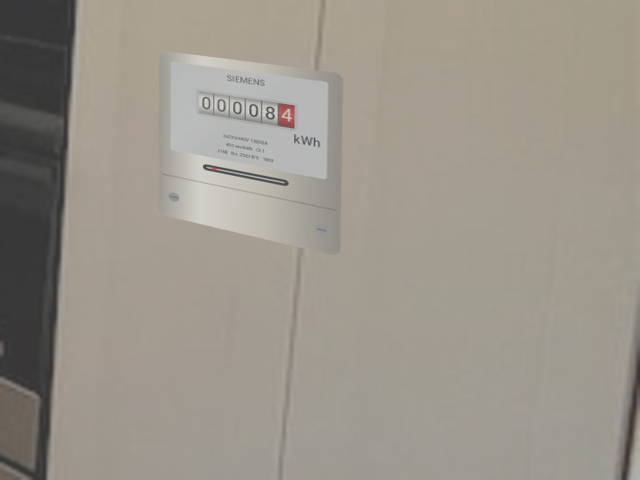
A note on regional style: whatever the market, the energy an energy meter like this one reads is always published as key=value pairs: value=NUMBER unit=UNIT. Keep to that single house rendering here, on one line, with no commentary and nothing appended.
value=8.4 unit=kWh
